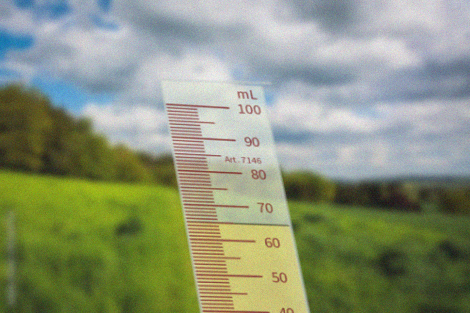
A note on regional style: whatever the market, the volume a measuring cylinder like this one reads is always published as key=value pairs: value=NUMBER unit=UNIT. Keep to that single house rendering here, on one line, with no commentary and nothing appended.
value=65 unit=mL
